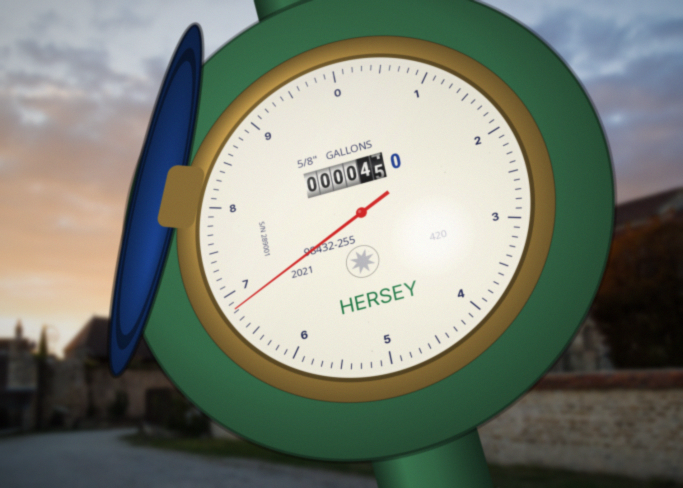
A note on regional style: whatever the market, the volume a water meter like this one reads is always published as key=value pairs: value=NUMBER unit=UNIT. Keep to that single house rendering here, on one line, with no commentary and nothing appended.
value=446.8 unit=gal
